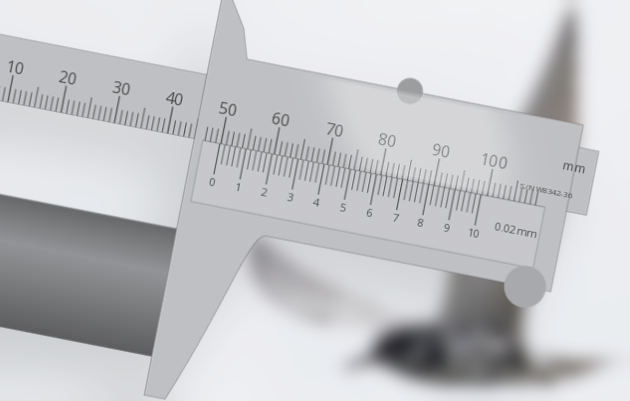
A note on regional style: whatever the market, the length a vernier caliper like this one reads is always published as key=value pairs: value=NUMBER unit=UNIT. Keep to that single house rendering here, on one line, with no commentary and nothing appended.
value=49.8 unit=mm
